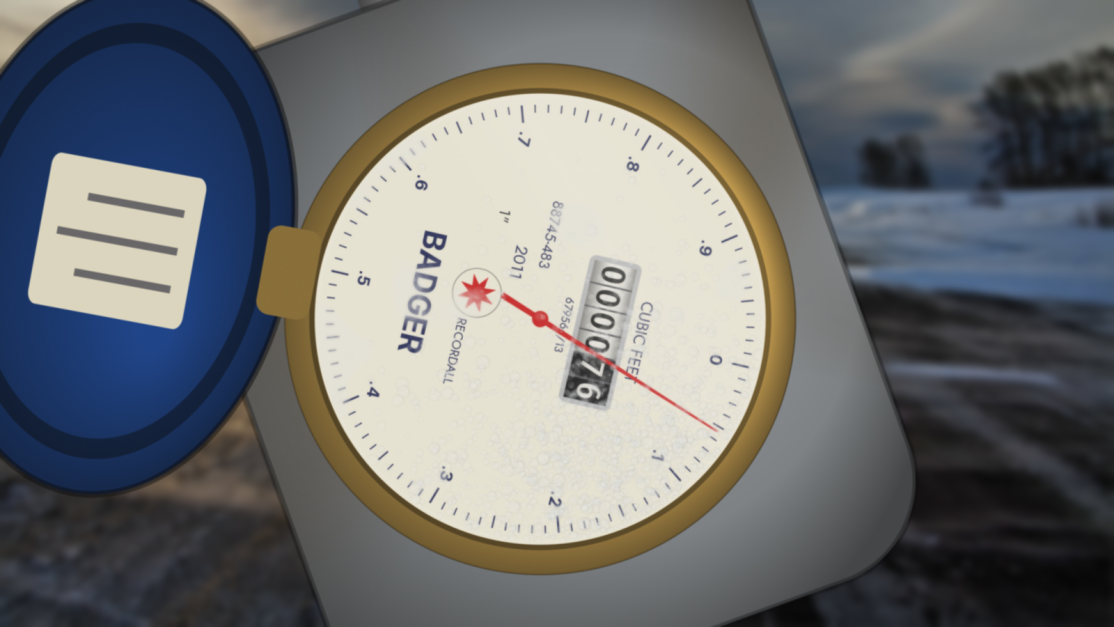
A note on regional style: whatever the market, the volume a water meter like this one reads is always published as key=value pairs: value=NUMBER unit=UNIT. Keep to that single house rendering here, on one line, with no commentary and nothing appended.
value=76.05 unit=ft³
